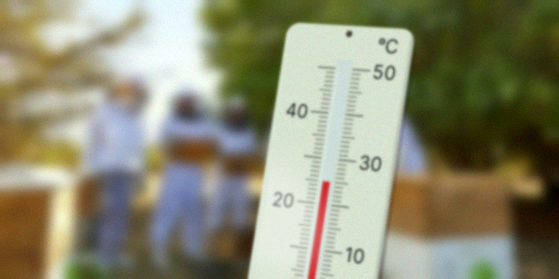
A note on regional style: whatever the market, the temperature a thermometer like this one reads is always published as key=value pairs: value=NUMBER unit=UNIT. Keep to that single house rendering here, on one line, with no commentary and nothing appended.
value=25 unit=°C
